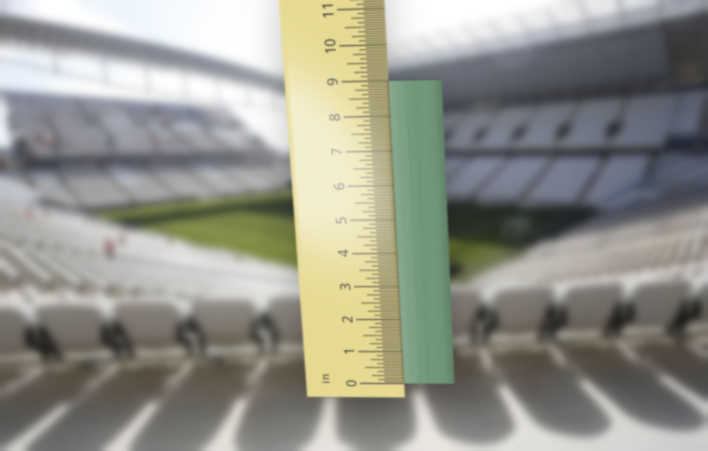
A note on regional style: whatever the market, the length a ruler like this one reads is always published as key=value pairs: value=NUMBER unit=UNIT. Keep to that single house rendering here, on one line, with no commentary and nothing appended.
value=9 unit=in
